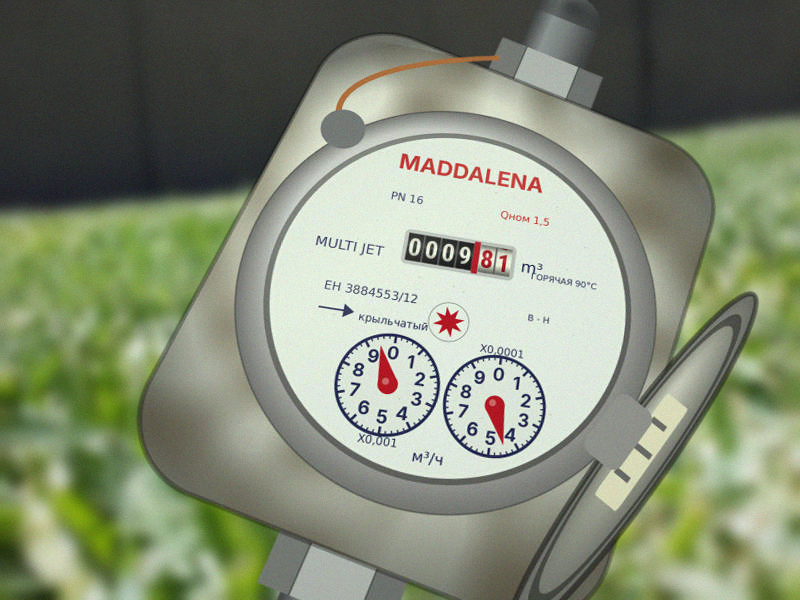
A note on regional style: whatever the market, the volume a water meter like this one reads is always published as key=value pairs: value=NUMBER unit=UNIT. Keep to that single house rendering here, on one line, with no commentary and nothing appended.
value=9.8094 unit=m³
